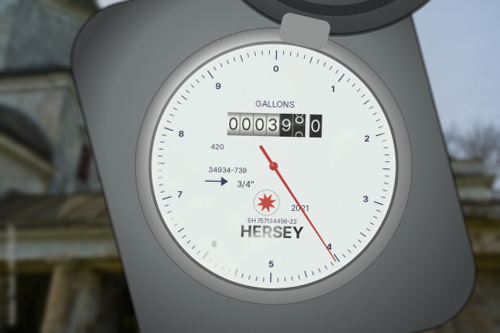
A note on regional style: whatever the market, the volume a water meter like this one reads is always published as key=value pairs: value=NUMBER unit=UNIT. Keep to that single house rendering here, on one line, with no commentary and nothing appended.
value=3984.0 unit=gal
